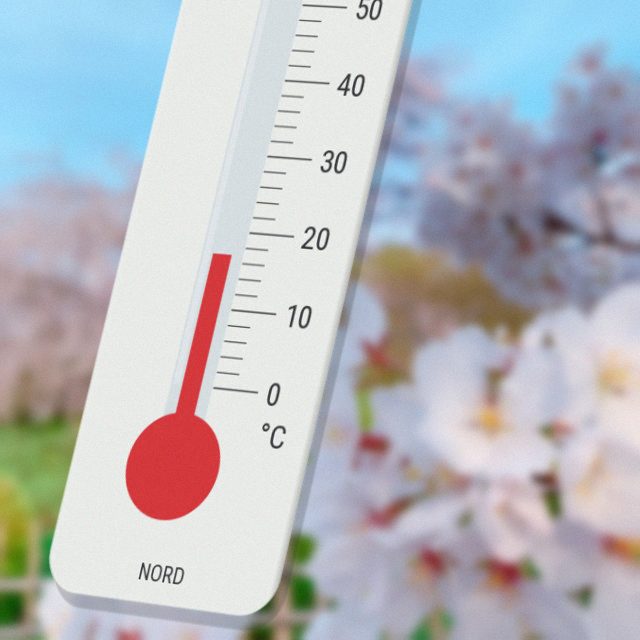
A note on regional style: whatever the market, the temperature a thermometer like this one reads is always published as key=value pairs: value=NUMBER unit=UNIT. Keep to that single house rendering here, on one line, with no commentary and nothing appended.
value=17 unit=°C
